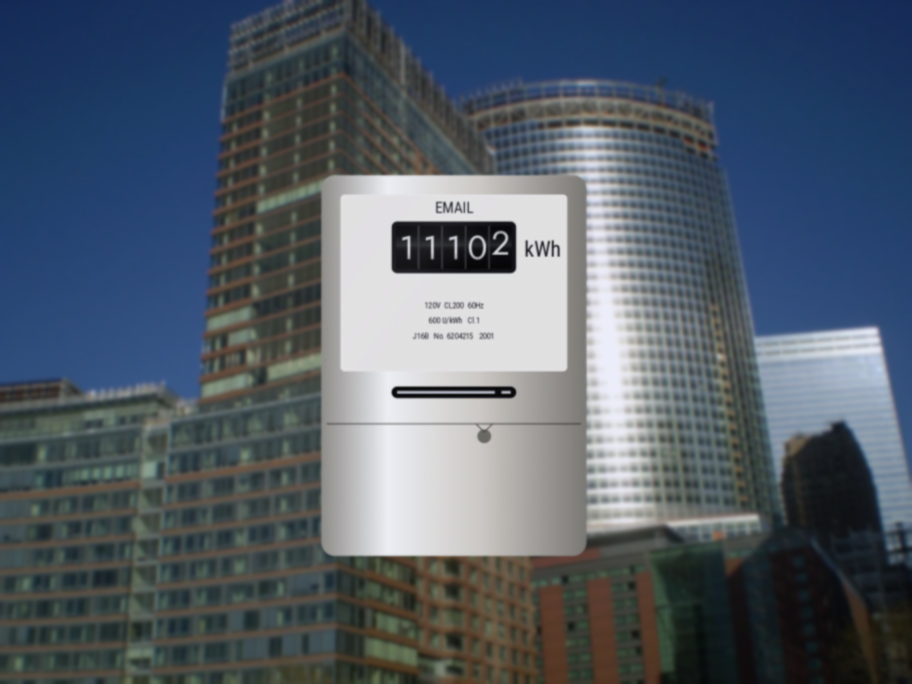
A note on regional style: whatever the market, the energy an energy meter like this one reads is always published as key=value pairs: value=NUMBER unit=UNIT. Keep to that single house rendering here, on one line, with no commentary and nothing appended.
value=11102 unit=kWh
